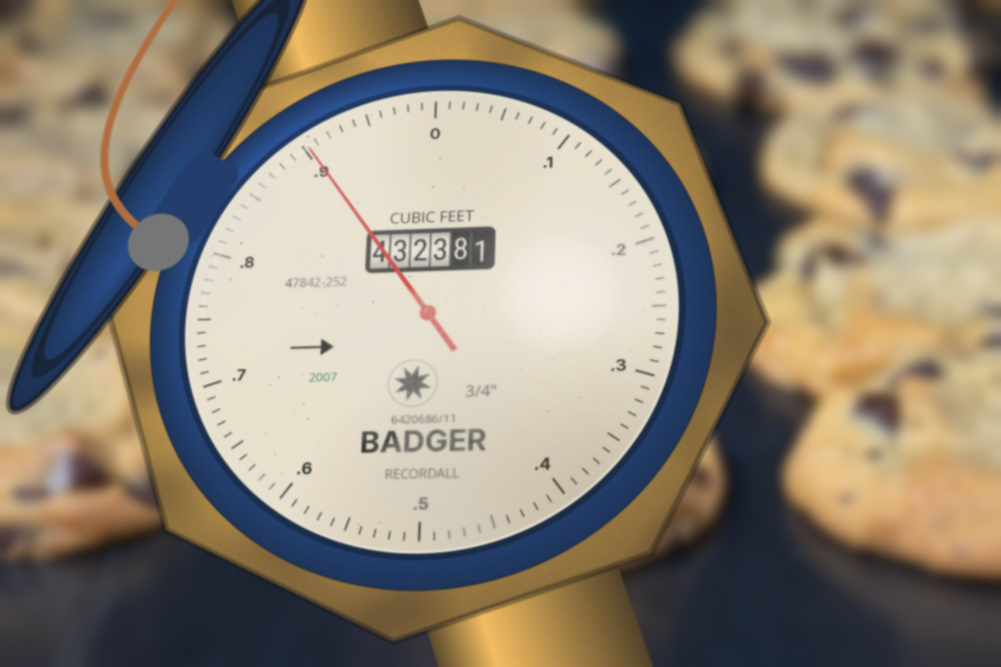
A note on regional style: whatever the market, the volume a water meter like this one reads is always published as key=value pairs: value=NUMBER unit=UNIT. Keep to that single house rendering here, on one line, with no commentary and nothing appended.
value=432380.90 unit=ft³
